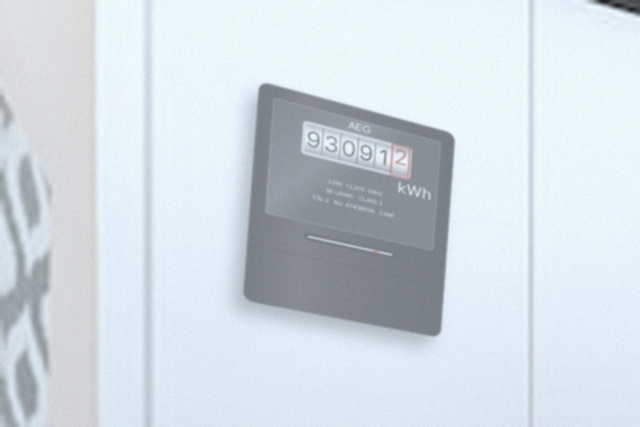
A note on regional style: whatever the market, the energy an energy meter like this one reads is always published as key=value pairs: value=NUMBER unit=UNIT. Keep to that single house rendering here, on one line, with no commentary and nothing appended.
value=93091.2 unit=kWh
